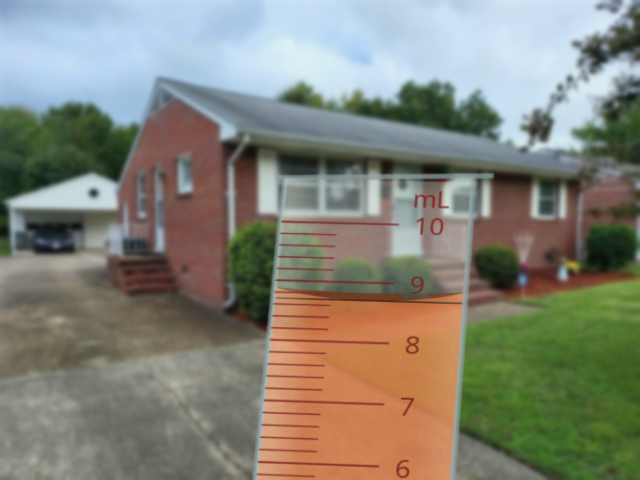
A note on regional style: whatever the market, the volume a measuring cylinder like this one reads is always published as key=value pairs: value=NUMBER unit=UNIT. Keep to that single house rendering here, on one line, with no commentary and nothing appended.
value=8.7 unit=mL
